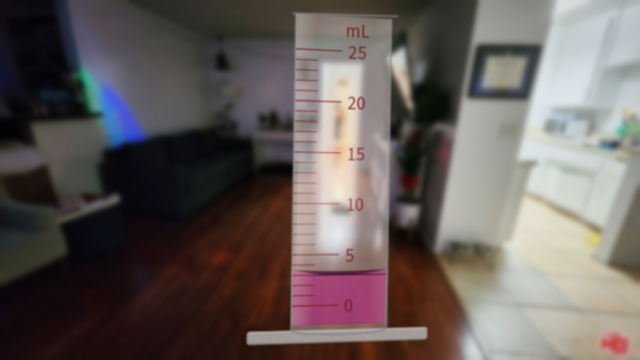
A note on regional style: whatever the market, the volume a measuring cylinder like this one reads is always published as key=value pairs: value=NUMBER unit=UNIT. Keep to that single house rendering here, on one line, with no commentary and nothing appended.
value=3 unit=mL
